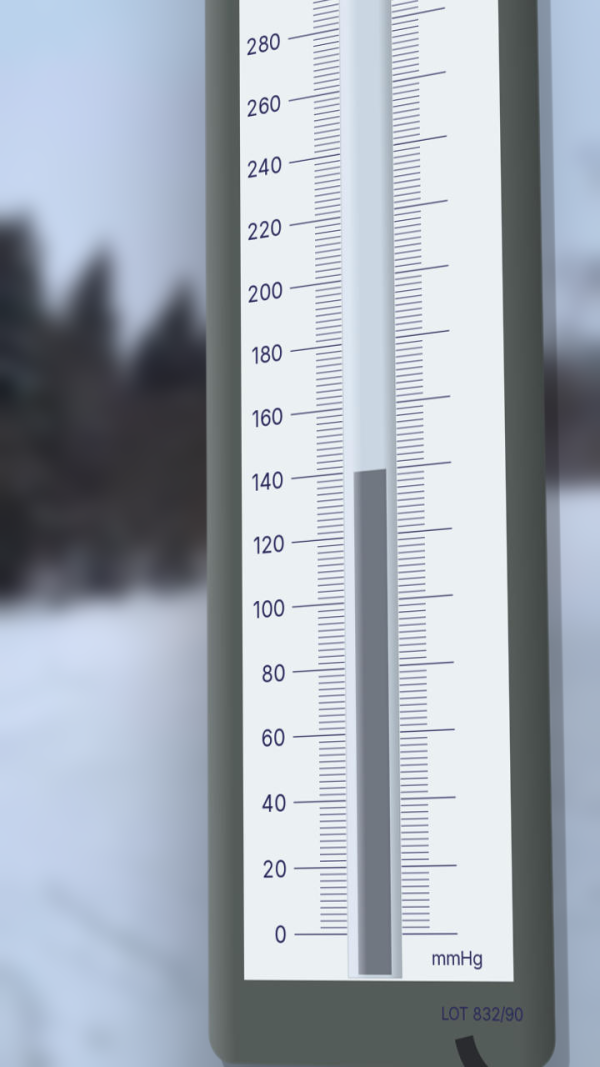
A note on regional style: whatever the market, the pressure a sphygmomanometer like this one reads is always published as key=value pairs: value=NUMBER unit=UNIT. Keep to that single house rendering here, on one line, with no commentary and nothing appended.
value=140 unit=mmHg
